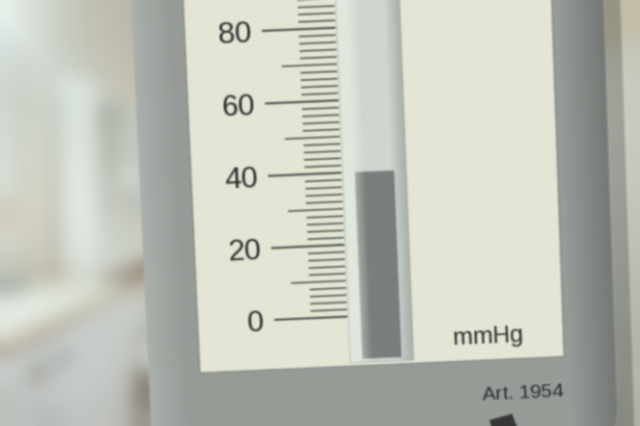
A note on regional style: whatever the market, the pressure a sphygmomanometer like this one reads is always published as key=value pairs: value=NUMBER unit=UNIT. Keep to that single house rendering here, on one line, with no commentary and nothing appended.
value=40 unit=mmHg
